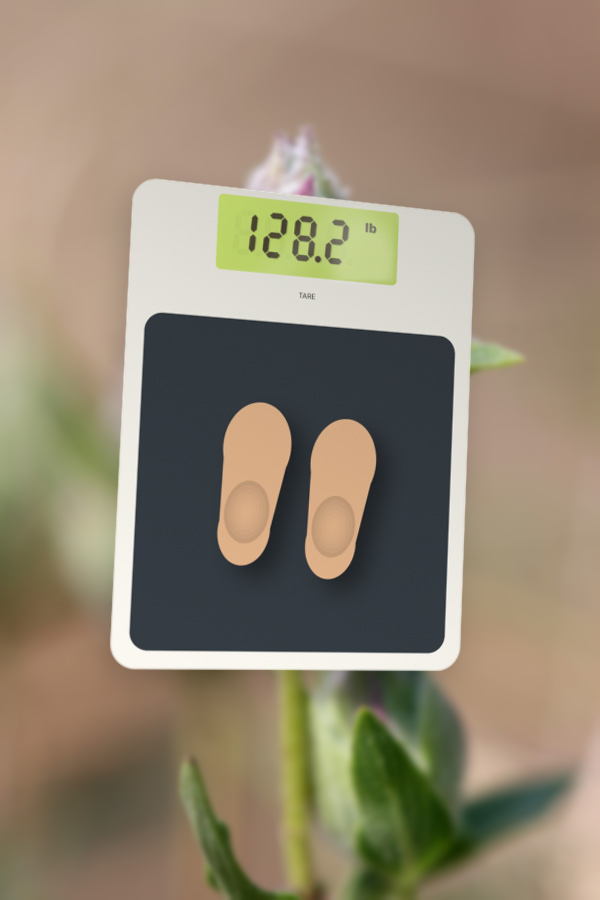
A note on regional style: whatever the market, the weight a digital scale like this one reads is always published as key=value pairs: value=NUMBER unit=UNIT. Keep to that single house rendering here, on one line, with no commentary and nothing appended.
value=128.2 unit=lb
